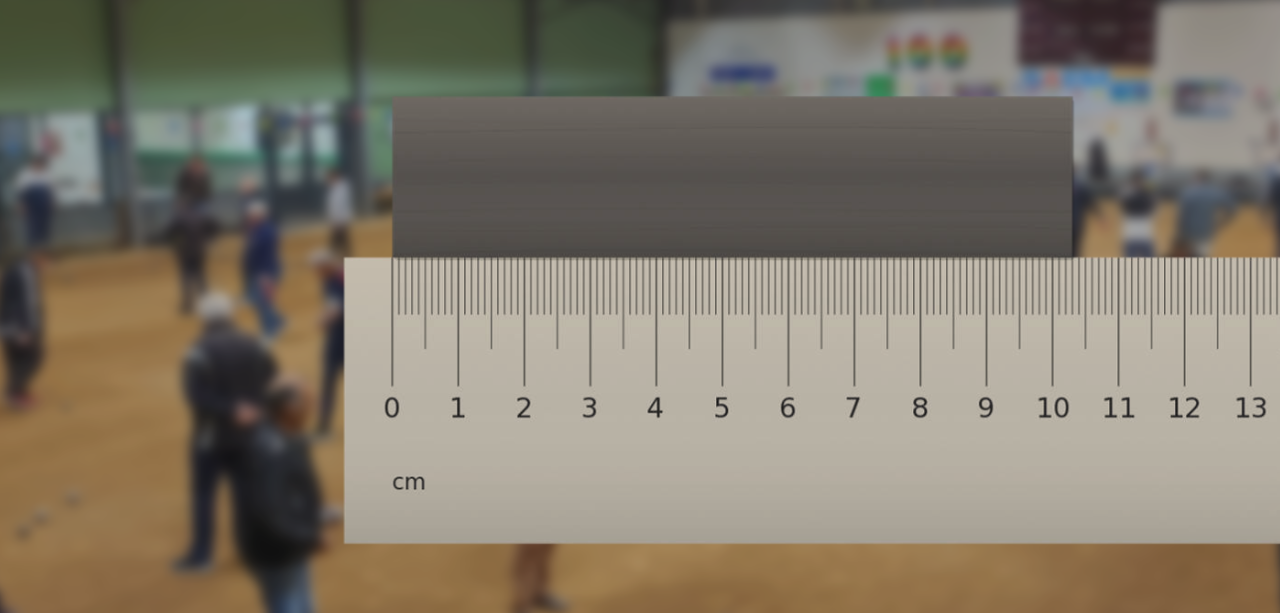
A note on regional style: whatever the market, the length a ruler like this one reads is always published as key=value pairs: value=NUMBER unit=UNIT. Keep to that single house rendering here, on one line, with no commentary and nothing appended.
value=10.3 unit=cm
